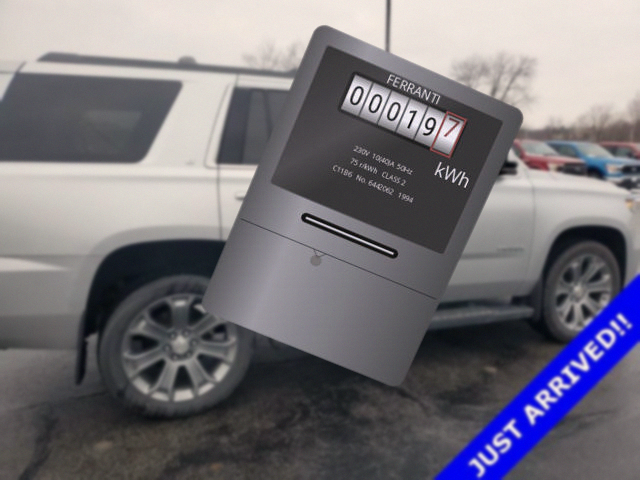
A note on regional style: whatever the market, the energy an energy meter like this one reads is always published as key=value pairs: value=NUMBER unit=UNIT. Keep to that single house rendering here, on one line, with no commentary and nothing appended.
value=19.7 unit=kWh
